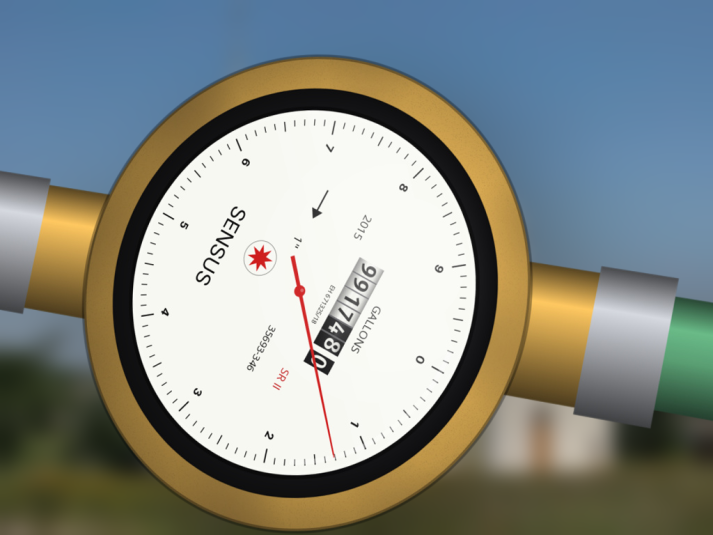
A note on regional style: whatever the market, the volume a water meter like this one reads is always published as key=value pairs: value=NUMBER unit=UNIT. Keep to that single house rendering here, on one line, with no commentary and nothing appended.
value=9917481.3 unit=gal
